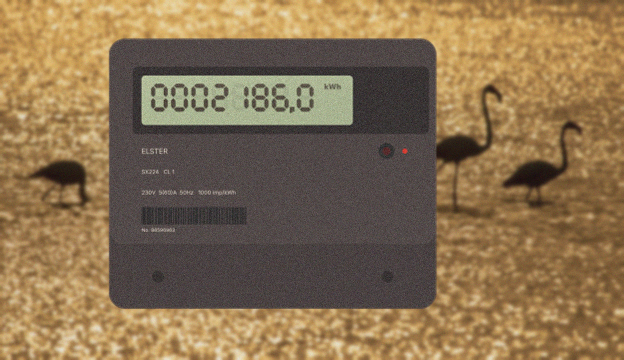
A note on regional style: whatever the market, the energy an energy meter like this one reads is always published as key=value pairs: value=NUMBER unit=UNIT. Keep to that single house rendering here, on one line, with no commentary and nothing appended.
value=2186.0 unit=kWh
